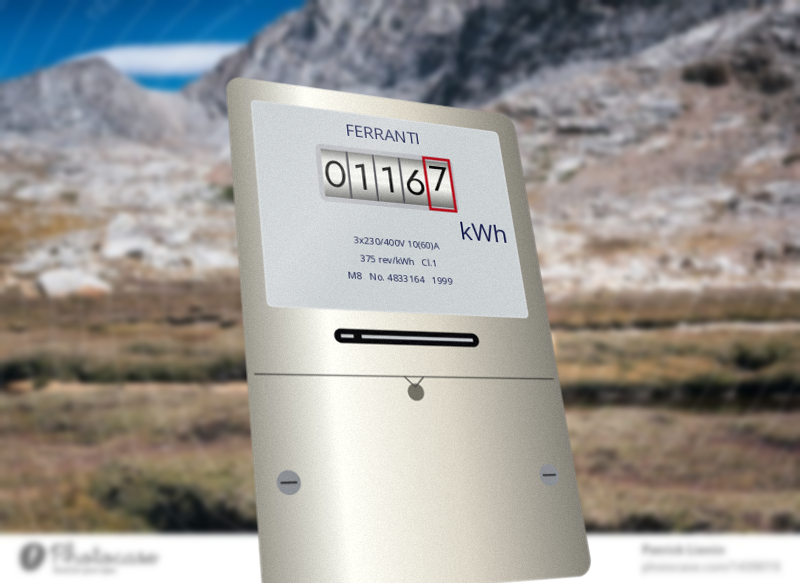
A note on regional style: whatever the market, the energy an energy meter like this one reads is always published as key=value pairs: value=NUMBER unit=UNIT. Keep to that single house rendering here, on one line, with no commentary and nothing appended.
value=116.7 unit=kWh
